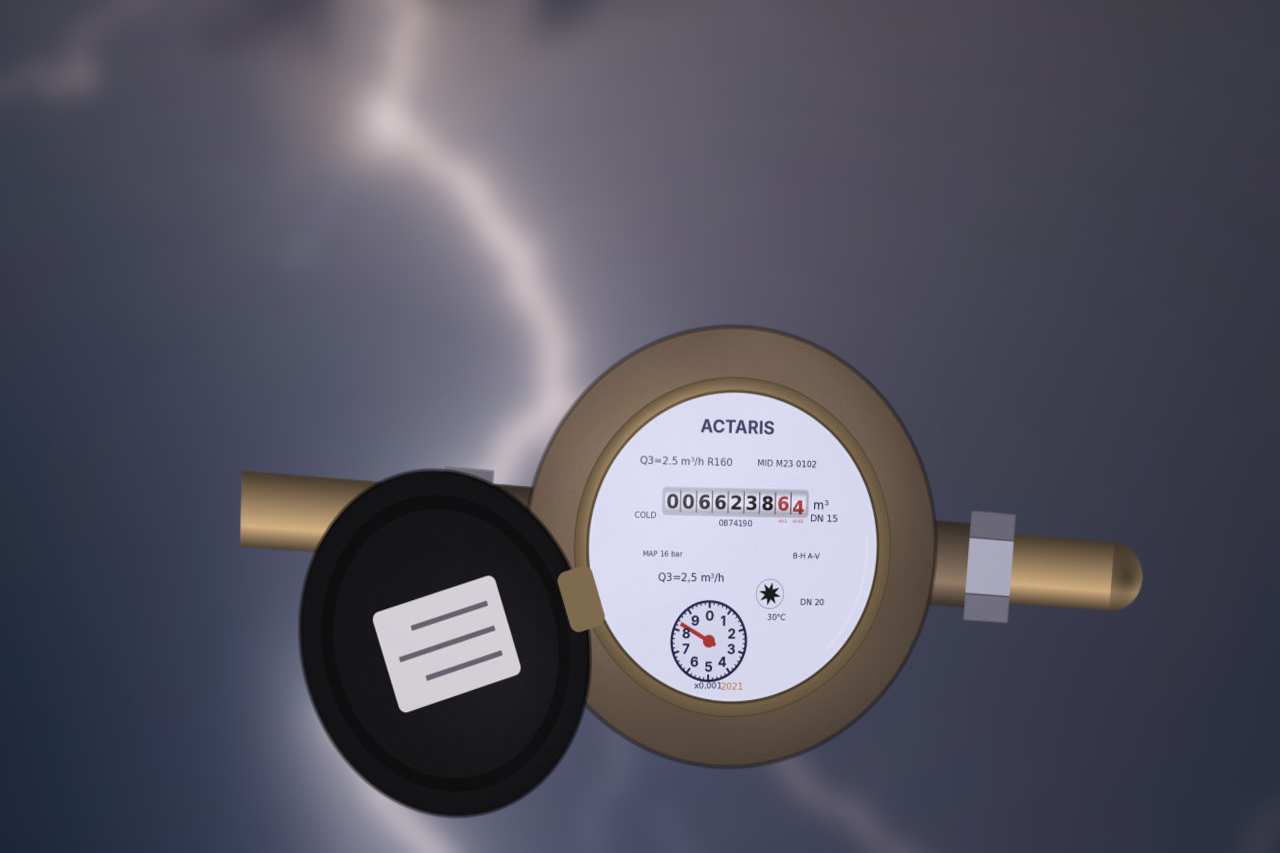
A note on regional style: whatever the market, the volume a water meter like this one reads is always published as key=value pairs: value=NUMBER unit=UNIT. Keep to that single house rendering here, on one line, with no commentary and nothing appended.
value=66238.638 unit=m³
